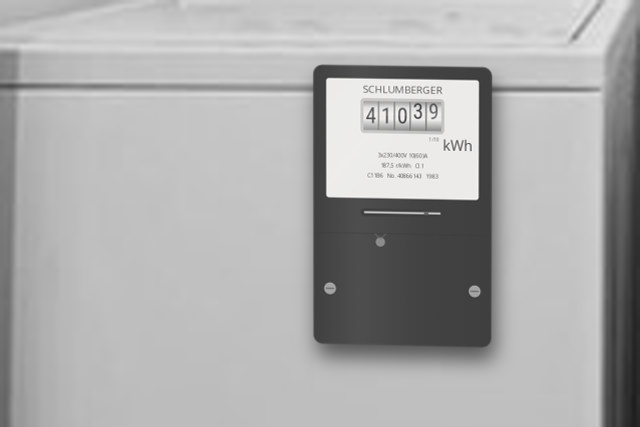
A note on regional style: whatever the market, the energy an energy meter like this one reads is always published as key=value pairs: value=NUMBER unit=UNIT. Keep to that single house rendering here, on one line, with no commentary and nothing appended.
value=4103.9 unit=kWh
